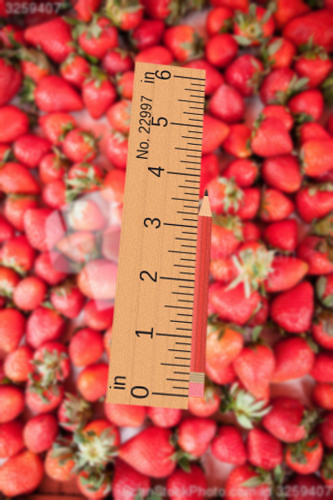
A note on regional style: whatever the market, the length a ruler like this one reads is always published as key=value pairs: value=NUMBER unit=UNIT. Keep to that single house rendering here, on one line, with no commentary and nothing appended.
value=3.75 unit=in
